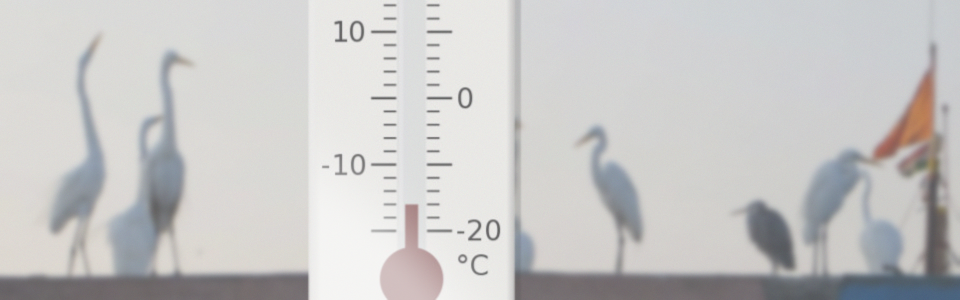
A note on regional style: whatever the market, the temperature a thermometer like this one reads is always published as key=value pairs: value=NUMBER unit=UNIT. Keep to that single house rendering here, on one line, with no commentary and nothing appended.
value=-16 unit=°C
